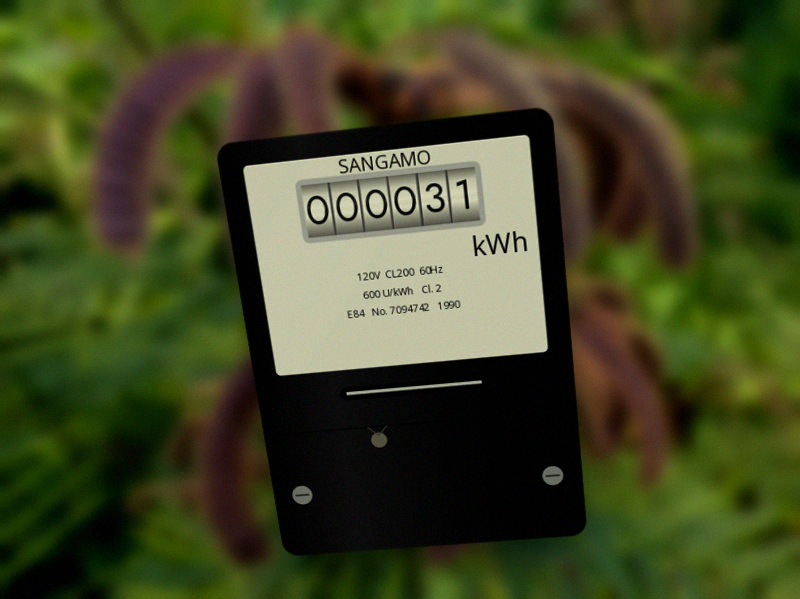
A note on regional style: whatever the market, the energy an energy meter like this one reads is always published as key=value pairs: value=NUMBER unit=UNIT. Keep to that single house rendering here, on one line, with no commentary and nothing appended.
value=31 unit=kWh
